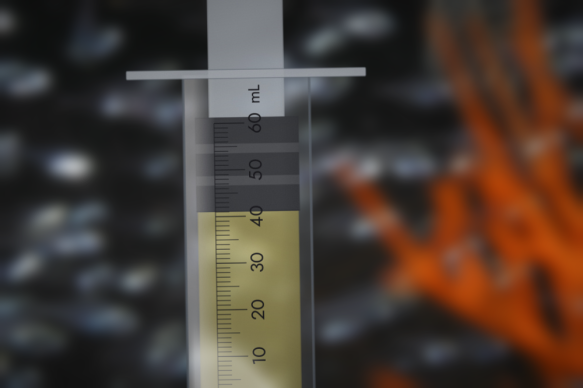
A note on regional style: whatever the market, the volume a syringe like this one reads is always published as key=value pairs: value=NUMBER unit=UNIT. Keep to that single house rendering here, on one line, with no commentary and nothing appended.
value=41 unit=mL
